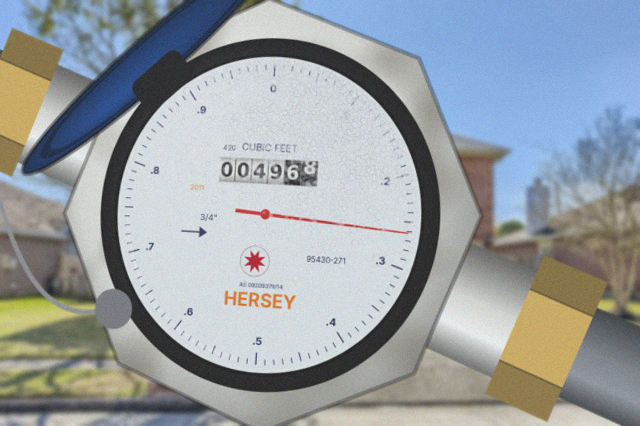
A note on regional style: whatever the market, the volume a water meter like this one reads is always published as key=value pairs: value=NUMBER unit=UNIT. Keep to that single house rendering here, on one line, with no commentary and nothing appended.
value=4968.26 unit=ft³
